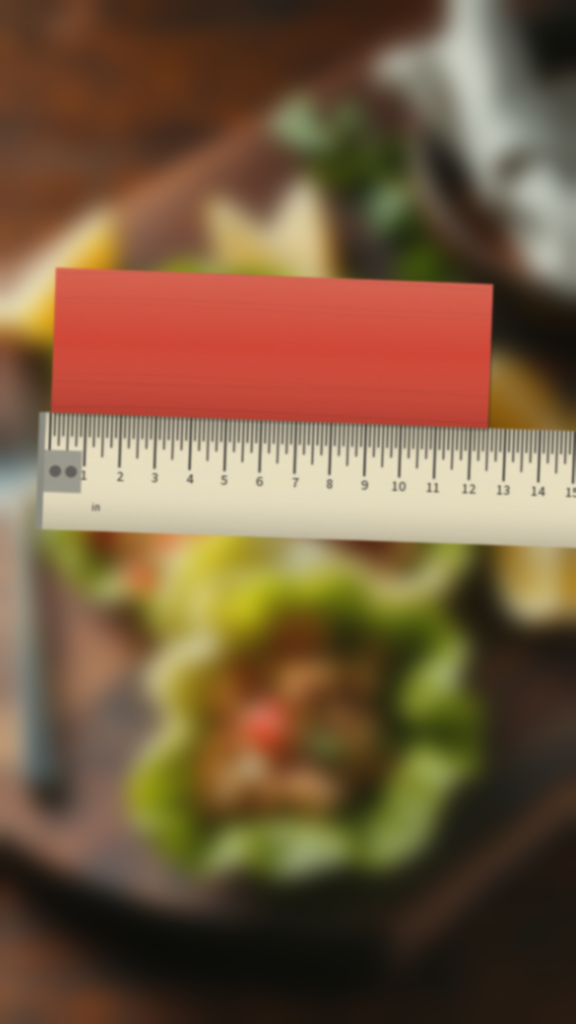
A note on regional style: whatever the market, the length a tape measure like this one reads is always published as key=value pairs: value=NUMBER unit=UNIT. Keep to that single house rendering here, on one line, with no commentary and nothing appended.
value=12.5 unit=in
